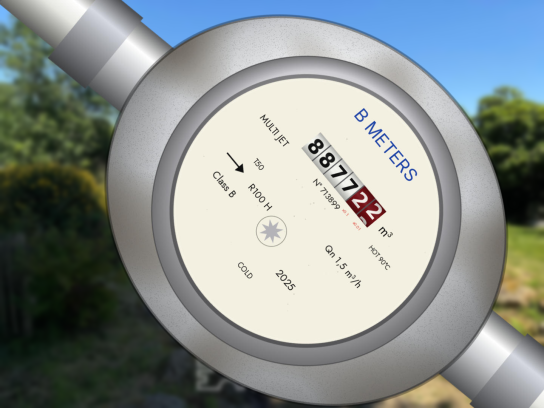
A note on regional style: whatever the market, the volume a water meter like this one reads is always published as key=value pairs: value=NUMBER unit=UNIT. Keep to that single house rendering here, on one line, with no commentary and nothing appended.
value=8877.22 unit=m³
